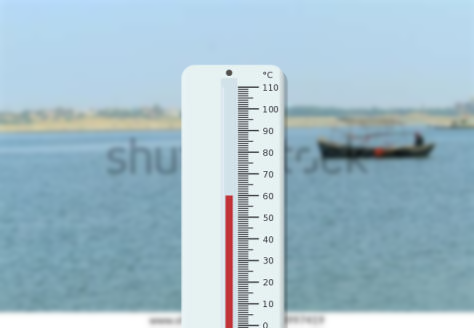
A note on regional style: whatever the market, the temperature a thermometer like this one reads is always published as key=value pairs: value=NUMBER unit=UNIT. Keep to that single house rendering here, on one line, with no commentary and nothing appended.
value=60 unit=°C
